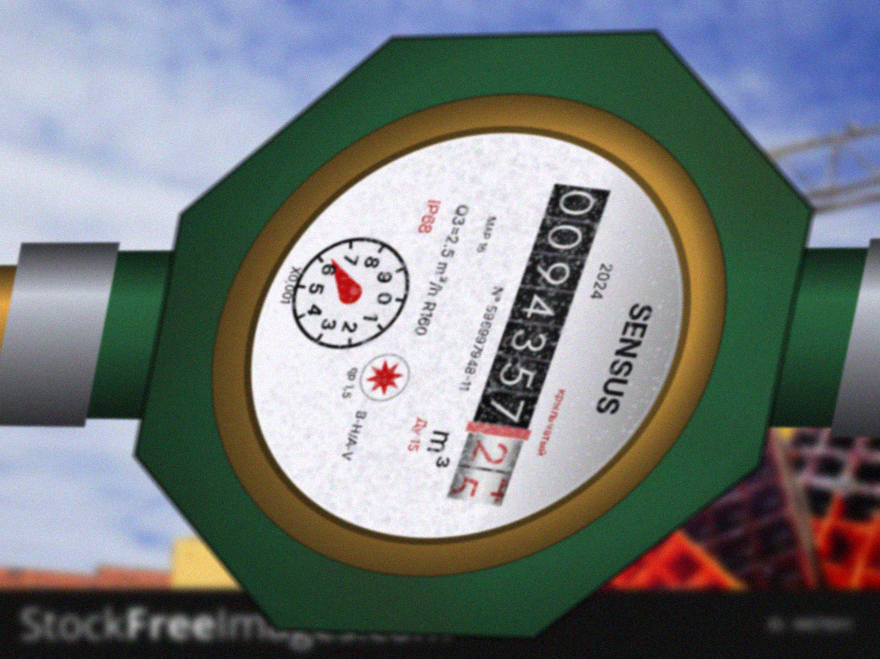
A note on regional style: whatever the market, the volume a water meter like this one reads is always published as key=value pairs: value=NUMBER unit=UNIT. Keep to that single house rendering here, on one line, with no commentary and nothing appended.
value=94357.246 unit=m³
